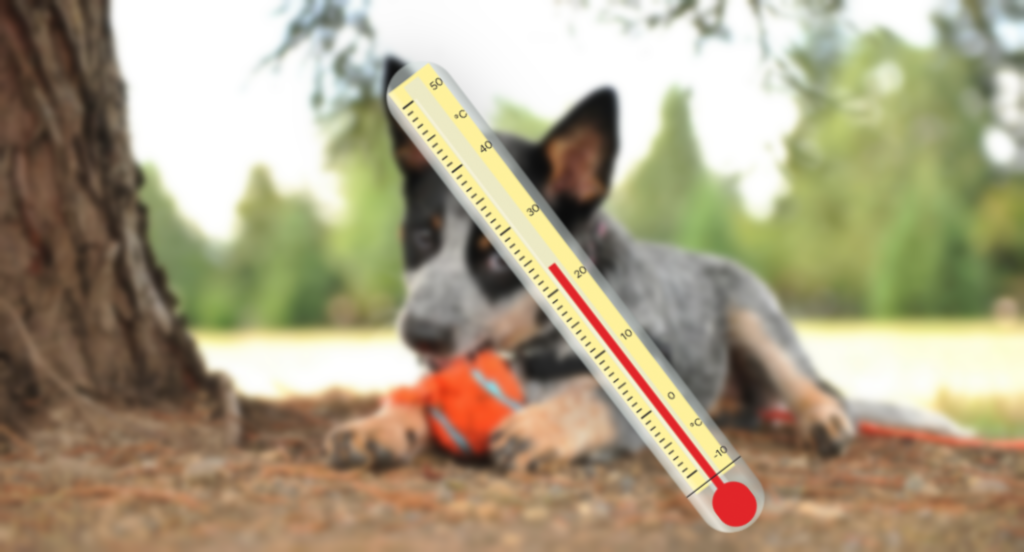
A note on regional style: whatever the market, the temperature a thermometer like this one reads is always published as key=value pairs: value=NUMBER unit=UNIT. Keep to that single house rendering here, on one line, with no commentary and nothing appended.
value=23 unit=°C
